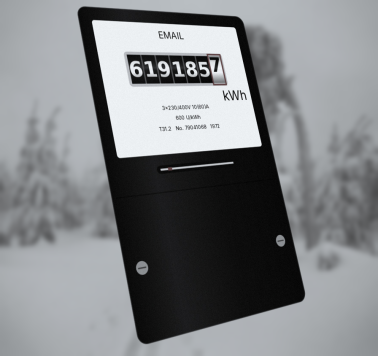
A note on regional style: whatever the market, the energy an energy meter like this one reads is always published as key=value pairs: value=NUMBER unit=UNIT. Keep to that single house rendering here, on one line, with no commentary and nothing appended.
value=619185.7 unit=kWh
